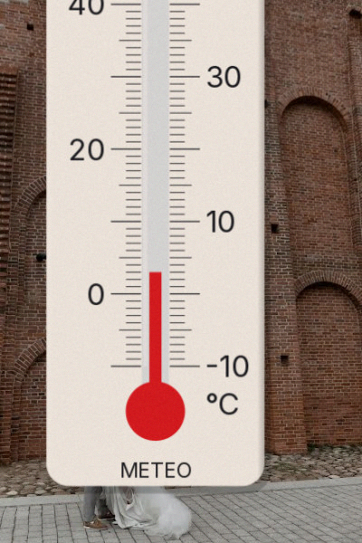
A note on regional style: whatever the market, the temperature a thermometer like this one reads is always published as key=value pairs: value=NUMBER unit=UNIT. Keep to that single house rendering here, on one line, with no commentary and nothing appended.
value=3 unit=°C
